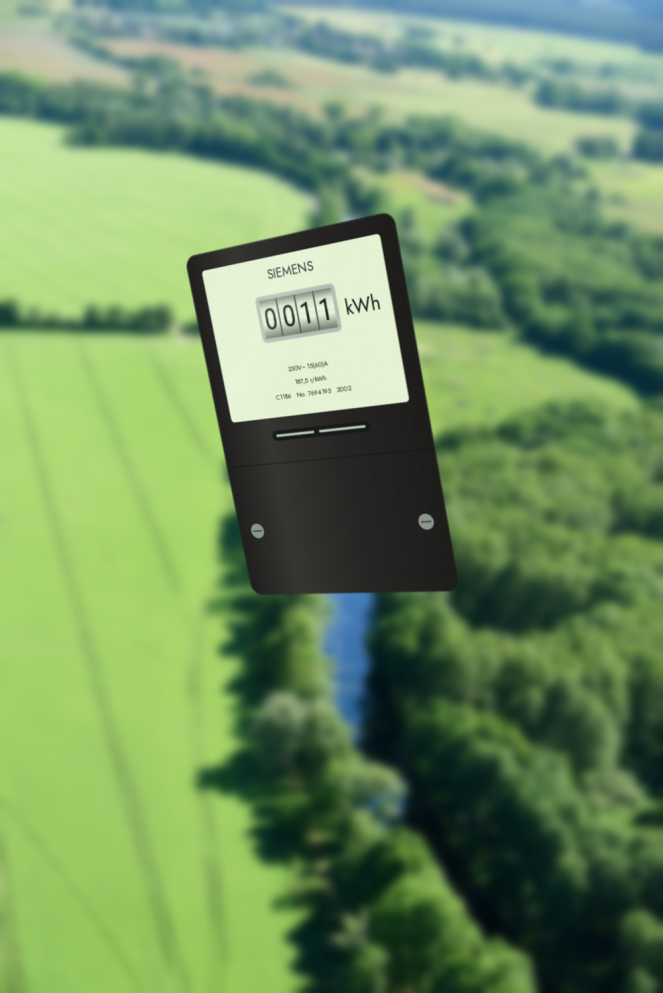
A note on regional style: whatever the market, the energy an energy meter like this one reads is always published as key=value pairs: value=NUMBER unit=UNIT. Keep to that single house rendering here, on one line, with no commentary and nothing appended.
value=11 unit=kWh
